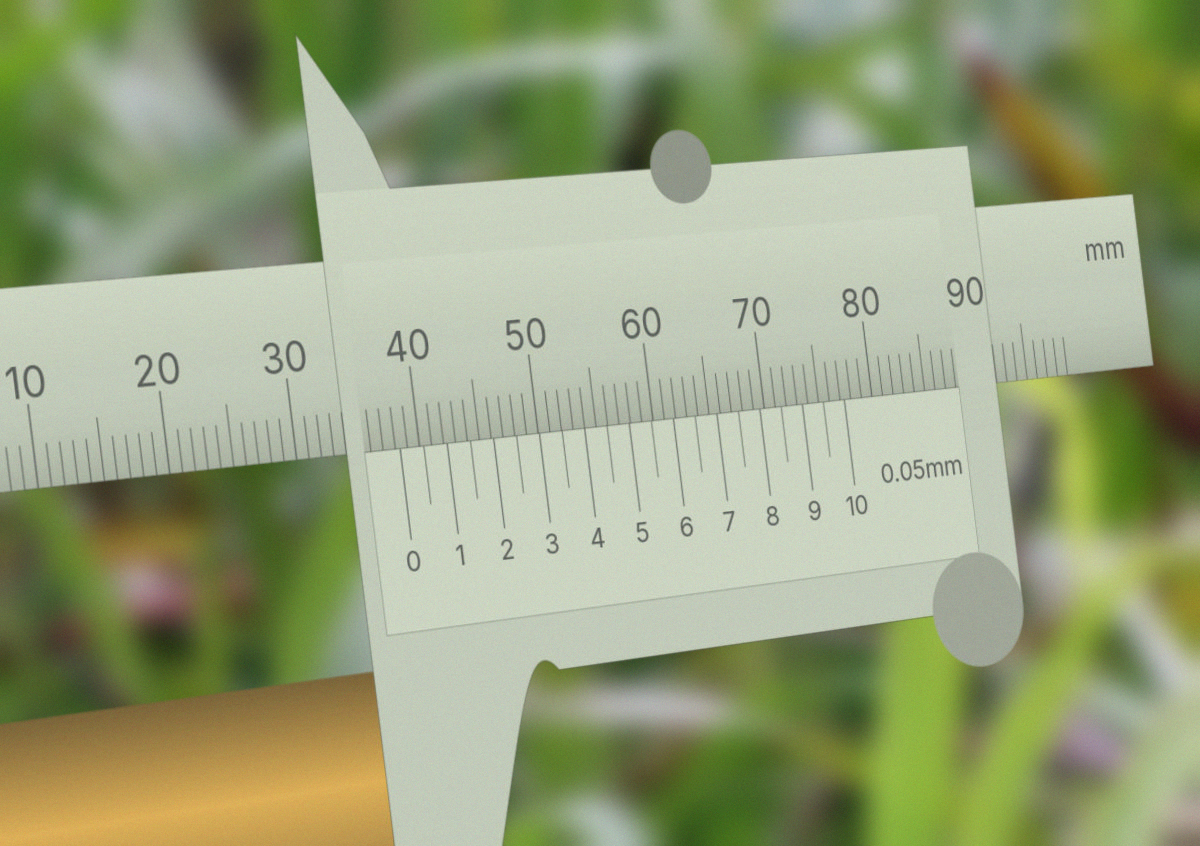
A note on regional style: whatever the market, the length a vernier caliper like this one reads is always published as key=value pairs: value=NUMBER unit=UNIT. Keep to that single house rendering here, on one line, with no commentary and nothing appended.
value=38.4 unit=mm
